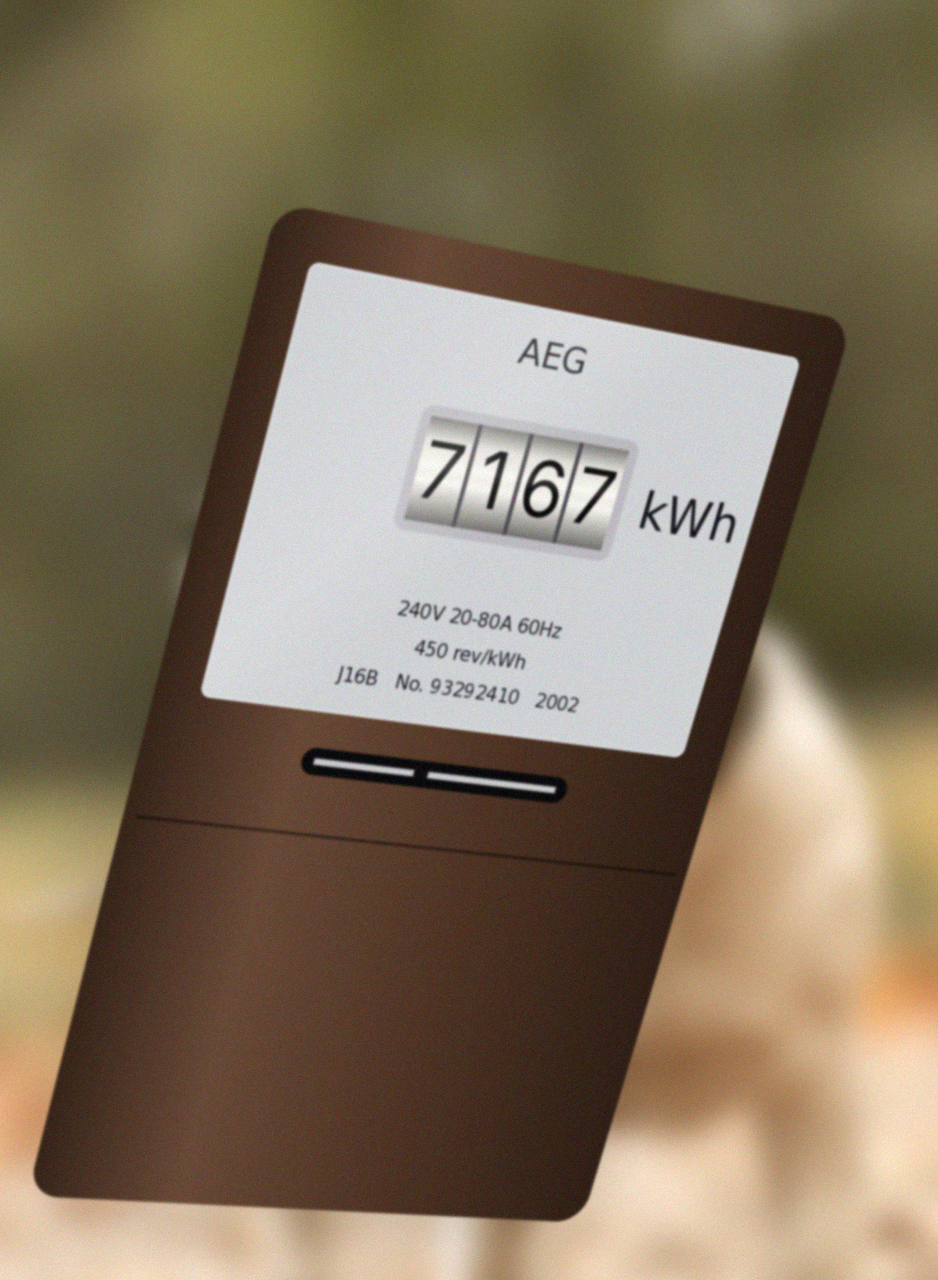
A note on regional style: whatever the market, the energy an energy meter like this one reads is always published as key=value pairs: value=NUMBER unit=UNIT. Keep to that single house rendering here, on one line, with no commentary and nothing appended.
value=7167 unit=kWh
